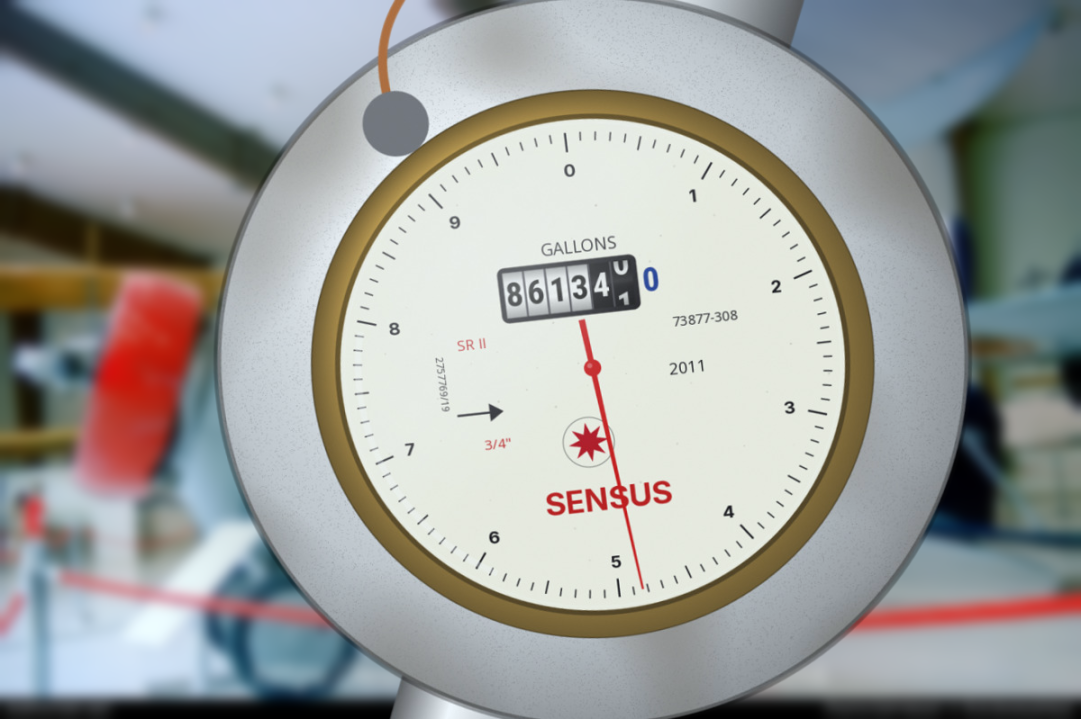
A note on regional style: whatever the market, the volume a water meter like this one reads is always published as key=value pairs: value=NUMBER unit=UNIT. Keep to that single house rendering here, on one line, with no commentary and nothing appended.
value=8613404.8 unit=gal
